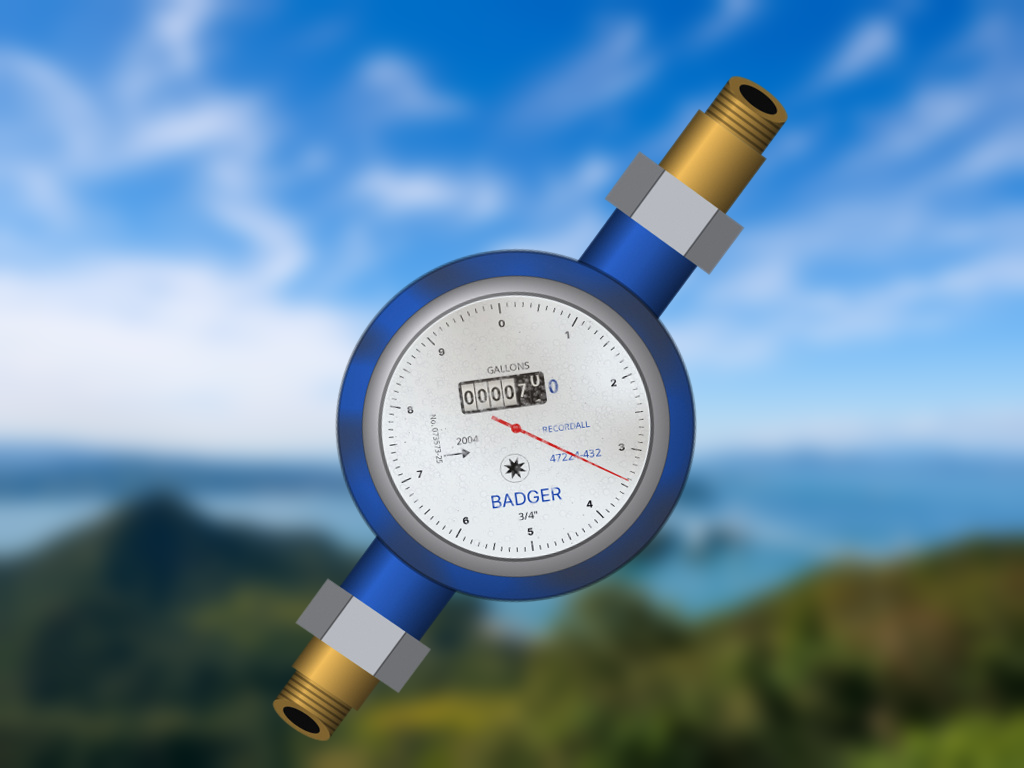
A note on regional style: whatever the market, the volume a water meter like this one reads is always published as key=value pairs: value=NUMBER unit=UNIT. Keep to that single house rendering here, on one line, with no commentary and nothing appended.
value=703.4 unit=gal
